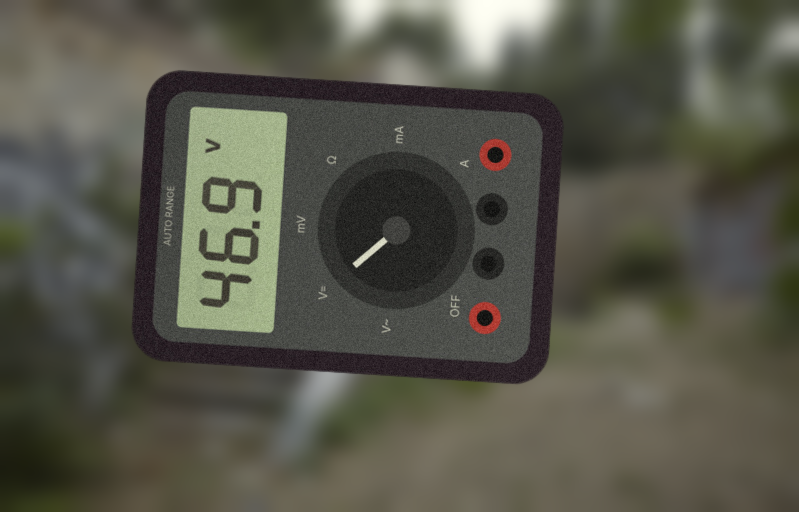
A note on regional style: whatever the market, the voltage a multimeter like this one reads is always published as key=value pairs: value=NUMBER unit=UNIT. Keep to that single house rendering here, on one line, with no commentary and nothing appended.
value=46.9 unit=V
